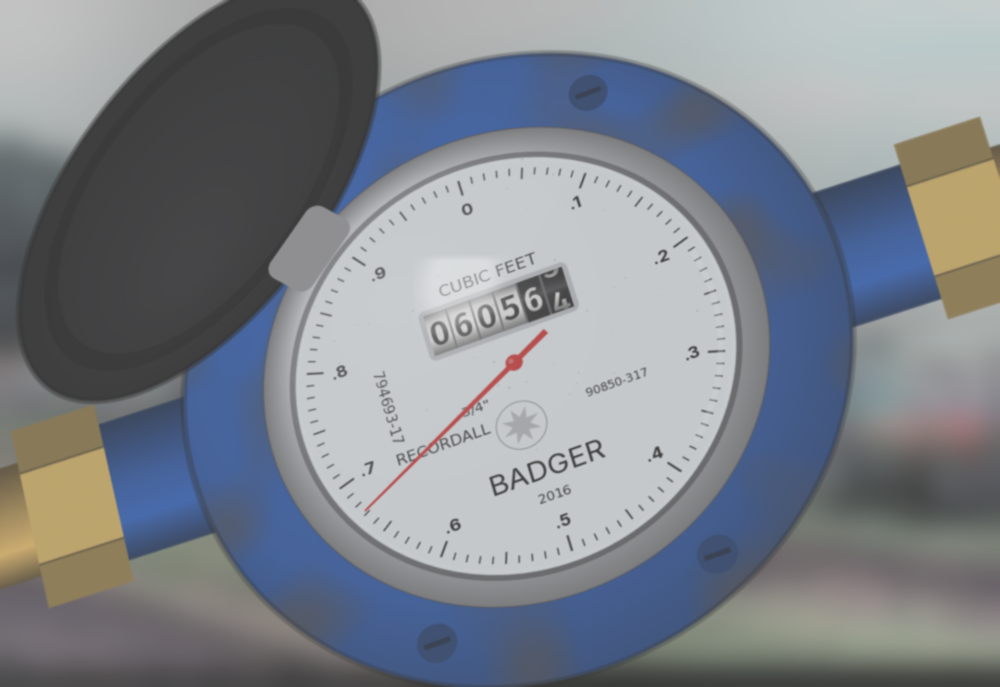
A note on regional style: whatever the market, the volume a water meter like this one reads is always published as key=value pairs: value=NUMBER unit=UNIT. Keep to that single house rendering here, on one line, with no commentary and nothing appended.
value=60563.67 unit=ft³
